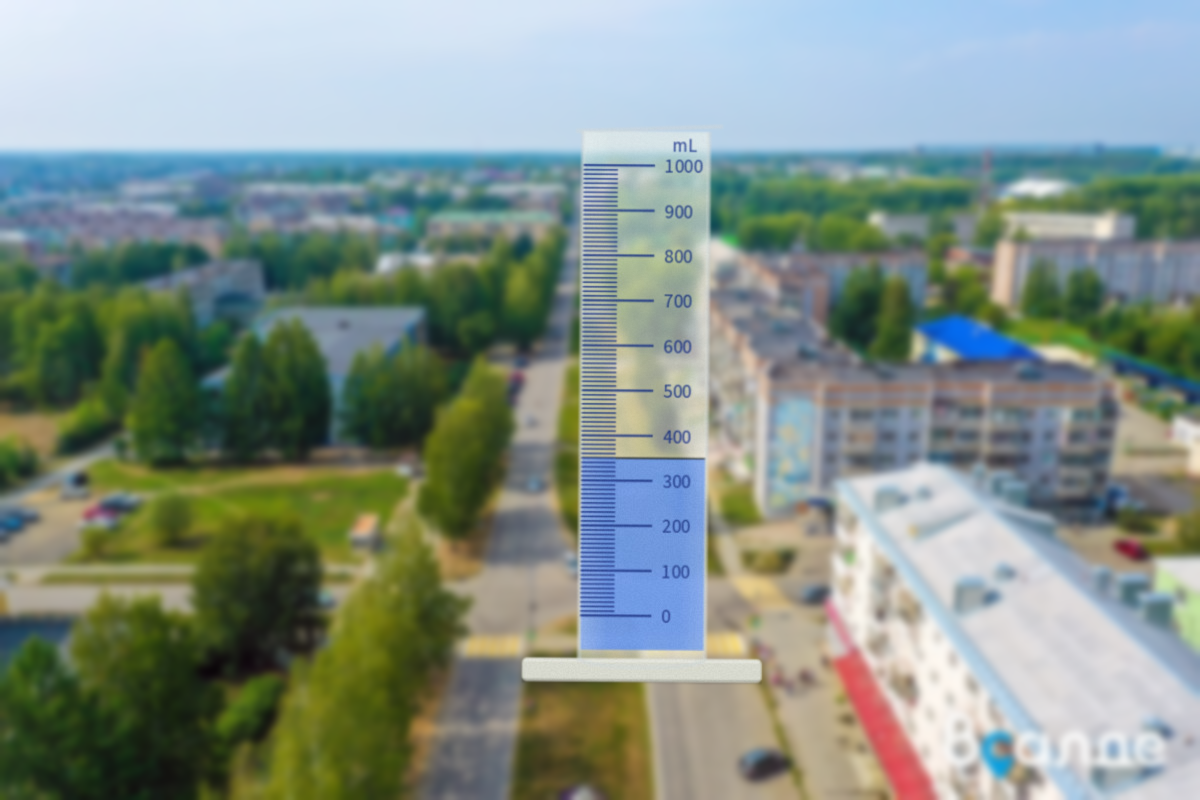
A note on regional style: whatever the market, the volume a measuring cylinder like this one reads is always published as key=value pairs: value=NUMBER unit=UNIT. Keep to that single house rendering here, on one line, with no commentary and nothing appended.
value=350 unit=mL
